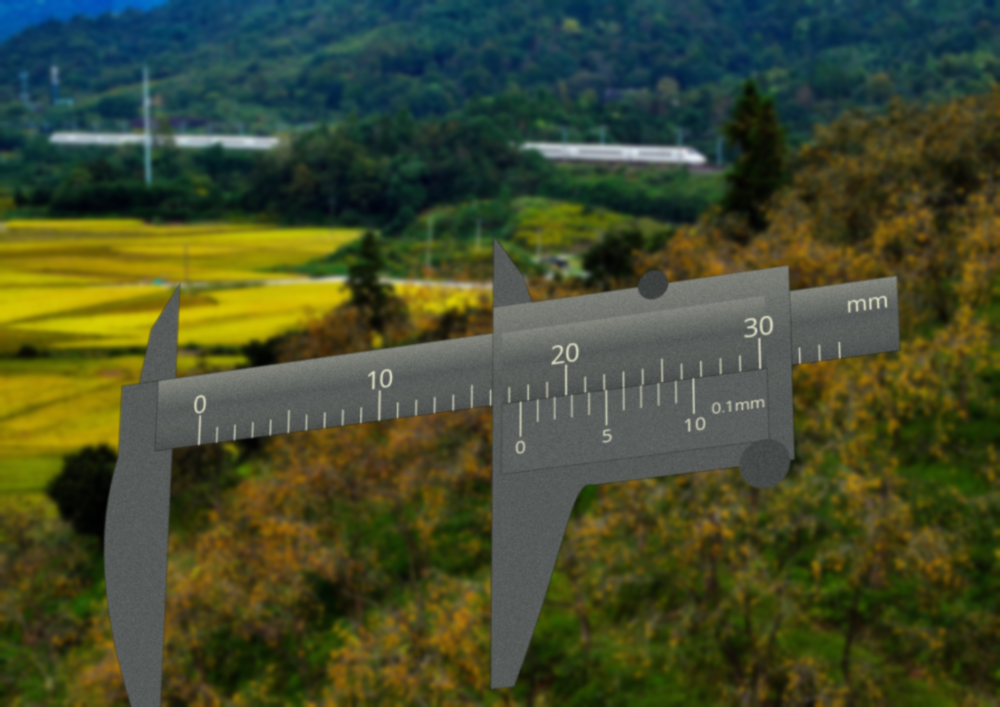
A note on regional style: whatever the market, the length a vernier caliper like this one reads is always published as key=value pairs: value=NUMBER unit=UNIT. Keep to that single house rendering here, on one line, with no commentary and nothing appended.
value=17.6 unit=mm
